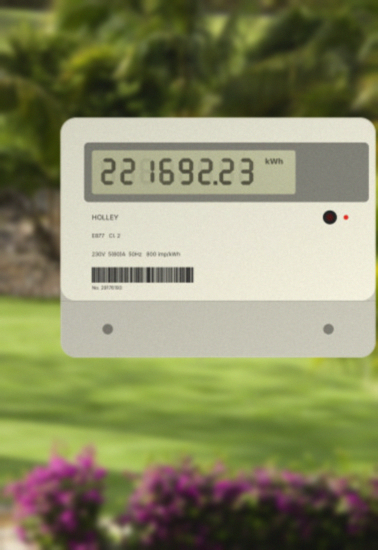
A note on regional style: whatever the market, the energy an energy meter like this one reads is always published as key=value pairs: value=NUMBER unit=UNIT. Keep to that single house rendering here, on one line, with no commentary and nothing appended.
value=221692.23 unit=kWh
